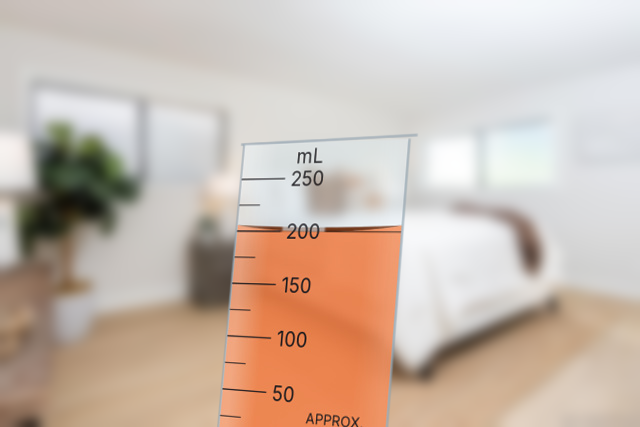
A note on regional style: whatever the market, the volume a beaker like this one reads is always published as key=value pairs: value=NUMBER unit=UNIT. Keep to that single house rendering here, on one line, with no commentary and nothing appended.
value=200 unit=mL
